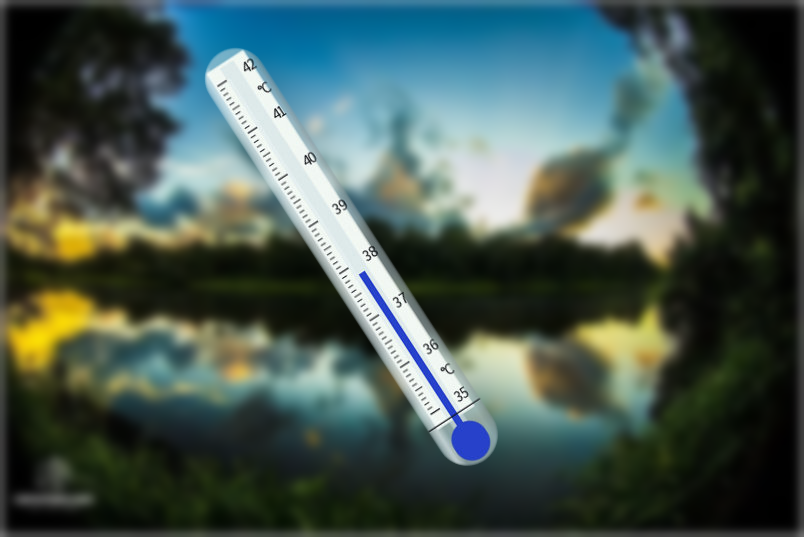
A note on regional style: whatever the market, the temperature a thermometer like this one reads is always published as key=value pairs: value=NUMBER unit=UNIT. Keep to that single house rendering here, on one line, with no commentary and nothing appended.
value=37.8 unit=°C
